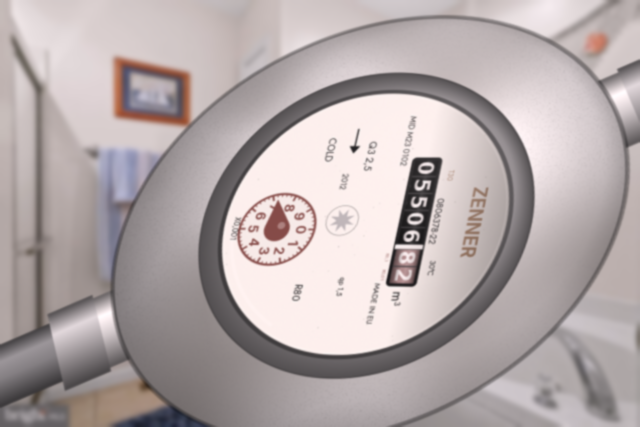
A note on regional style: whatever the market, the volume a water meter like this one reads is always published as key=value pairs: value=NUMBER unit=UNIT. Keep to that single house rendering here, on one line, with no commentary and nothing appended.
value=5506.827 unit=m³
